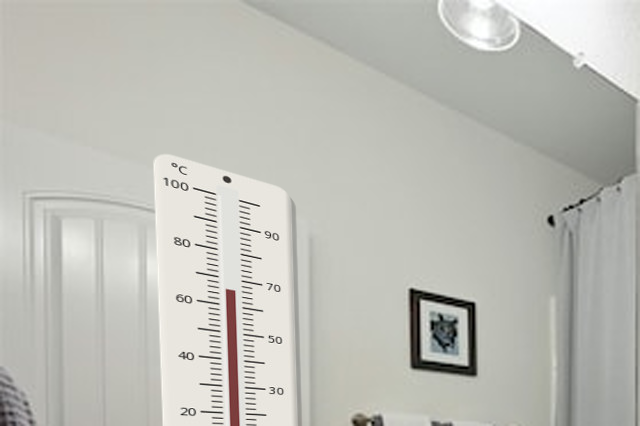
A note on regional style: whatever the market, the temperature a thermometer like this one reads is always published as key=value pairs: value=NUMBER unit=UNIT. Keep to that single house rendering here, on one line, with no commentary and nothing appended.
value=66 unit=°C
